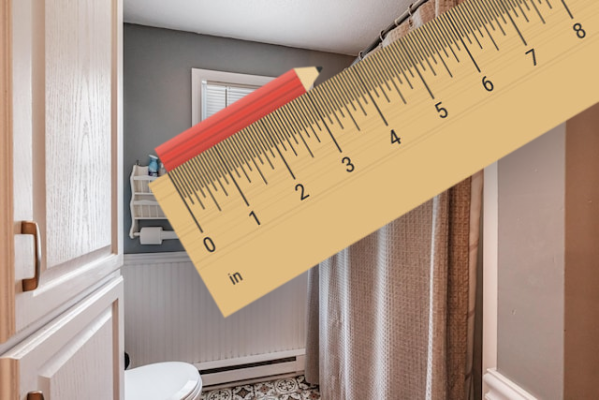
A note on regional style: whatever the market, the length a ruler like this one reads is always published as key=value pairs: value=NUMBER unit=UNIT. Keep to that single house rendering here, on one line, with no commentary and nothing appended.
value=3.5 unit=in
